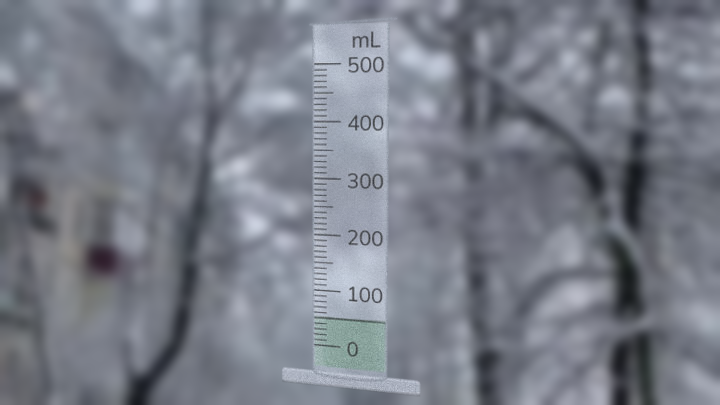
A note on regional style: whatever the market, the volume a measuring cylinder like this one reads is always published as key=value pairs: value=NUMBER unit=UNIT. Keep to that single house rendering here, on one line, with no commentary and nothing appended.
value=50 unit=mL
